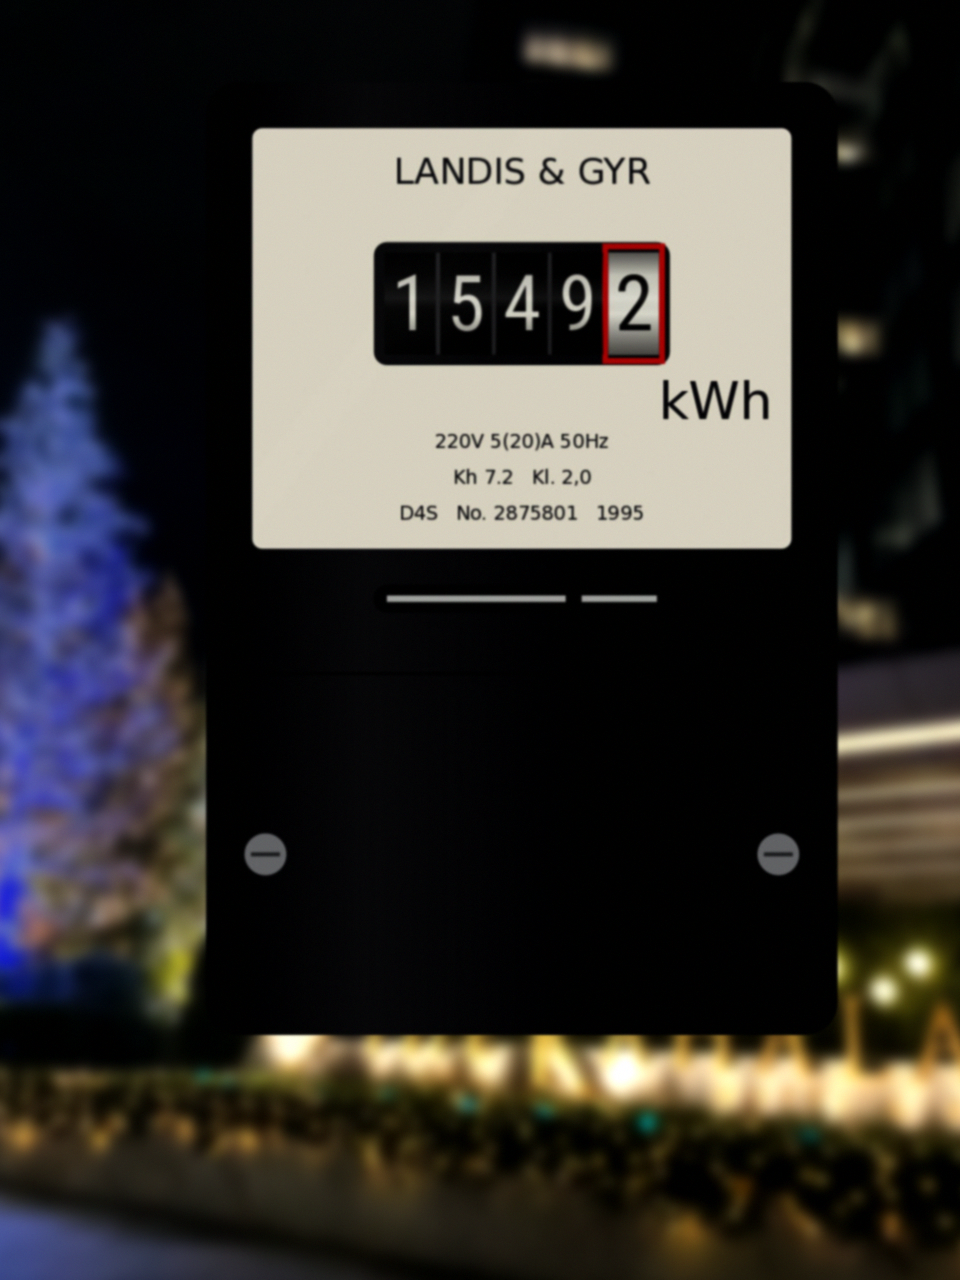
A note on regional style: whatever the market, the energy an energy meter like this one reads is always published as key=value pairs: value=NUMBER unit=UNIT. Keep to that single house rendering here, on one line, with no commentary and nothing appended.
value=1549.2 unit=kWh
